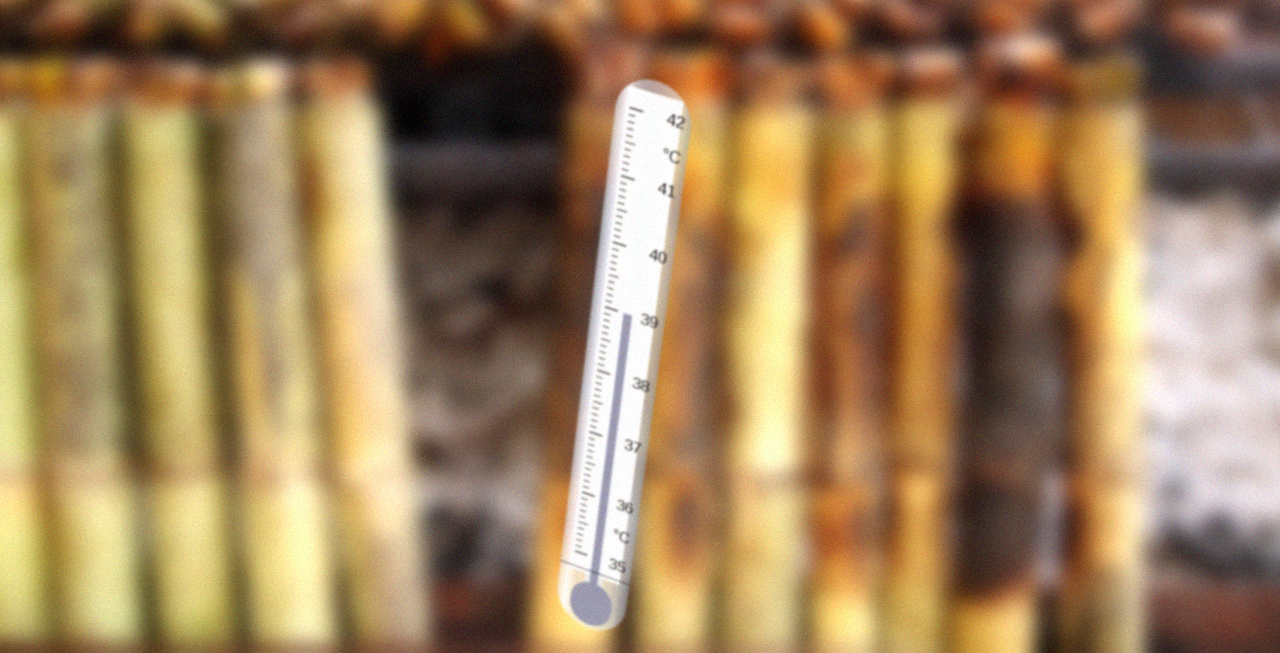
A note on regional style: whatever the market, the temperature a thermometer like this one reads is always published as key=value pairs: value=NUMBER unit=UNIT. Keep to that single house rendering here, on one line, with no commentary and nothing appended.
value=39 unit=°C
